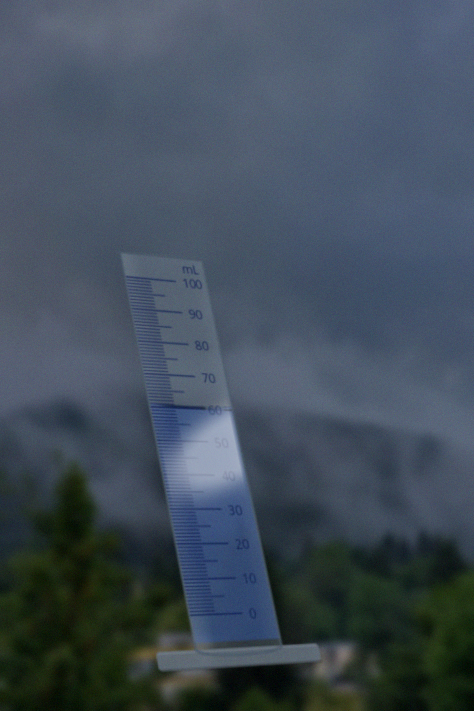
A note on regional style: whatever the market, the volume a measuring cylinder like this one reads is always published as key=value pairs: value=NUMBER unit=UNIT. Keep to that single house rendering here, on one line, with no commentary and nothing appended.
value=60 unit=mL
